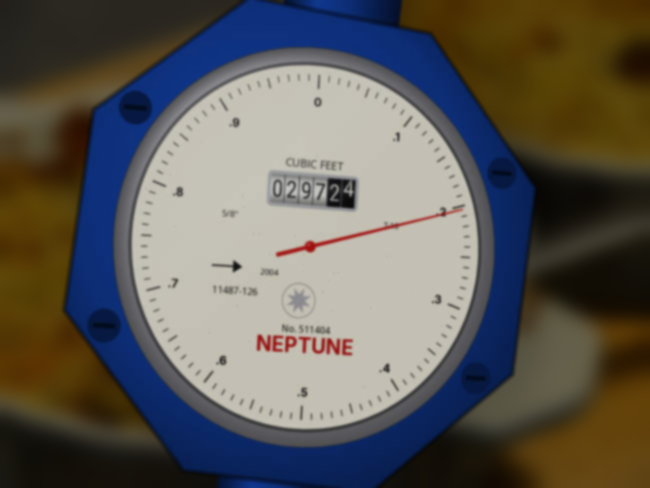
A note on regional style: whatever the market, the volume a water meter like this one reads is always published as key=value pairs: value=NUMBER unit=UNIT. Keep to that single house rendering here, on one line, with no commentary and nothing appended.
value=29724.20 unit=ft³
